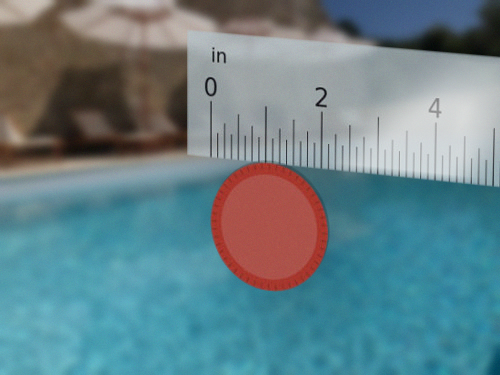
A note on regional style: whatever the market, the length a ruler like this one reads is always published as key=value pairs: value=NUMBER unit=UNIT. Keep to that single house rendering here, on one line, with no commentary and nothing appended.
value=2.125 unit=in
